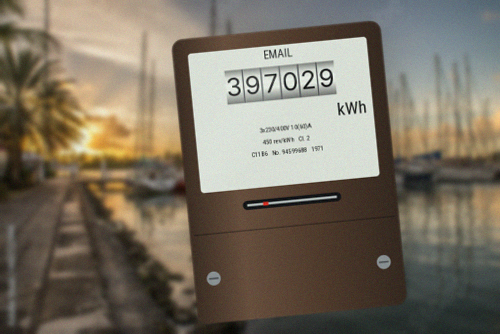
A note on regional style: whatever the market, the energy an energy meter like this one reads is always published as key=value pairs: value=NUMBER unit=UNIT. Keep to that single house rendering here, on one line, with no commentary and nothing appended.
value=397029 unit=kWh
